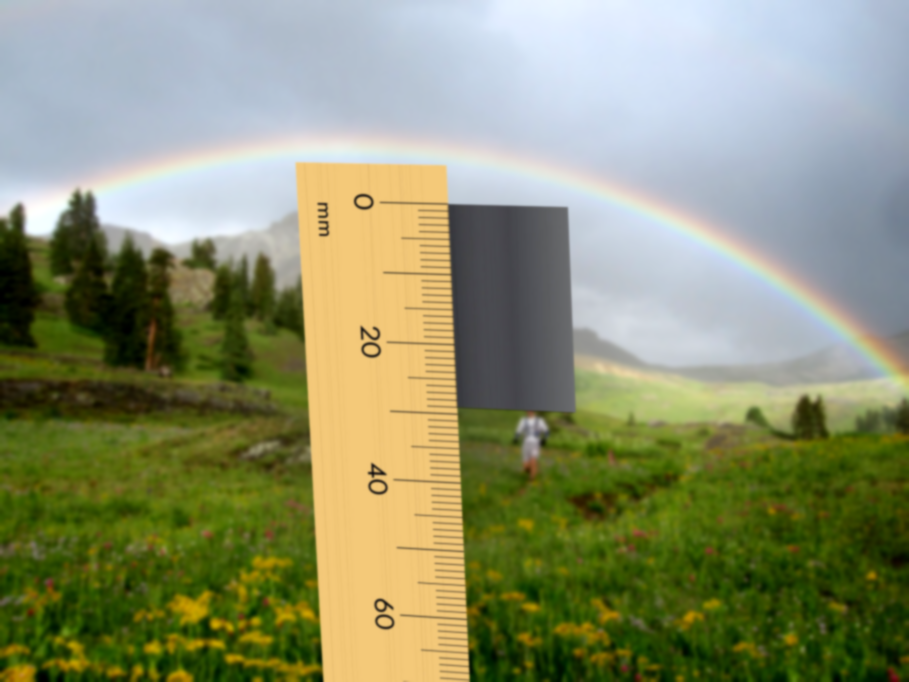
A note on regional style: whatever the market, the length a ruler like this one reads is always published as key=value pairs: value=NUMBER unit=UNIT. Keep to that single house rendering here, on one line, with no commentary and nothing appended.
value=29 unit=mm
